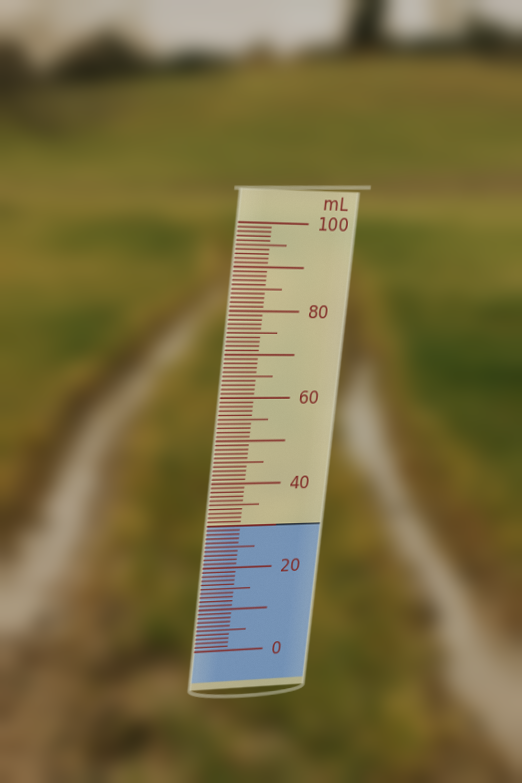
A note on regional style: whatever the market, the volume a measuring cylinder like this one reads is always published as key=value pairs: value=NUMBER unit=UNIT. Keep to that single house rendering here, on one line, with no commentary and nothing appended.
value=30 unit=mL
